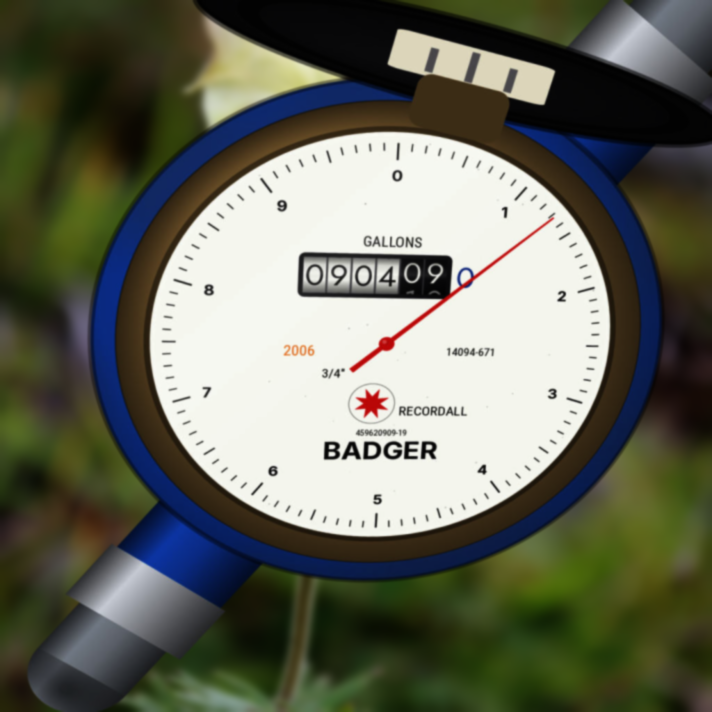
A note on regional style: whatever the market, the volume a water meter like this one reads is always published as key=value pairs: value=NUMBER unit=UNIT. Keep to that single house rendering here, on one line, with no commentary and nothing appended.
value=904091.3 unit=gal
